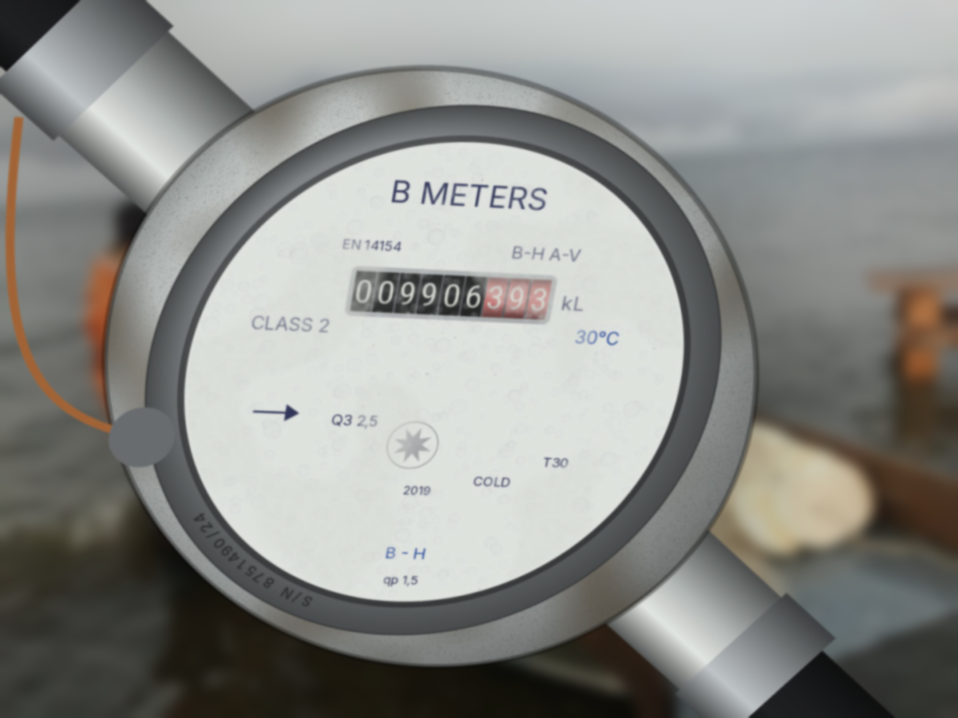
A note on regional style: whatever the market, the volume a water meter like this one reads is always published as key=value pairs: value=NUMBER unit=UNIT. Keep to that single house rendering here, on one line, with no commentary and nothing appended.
value=9906.393 unit=kL
